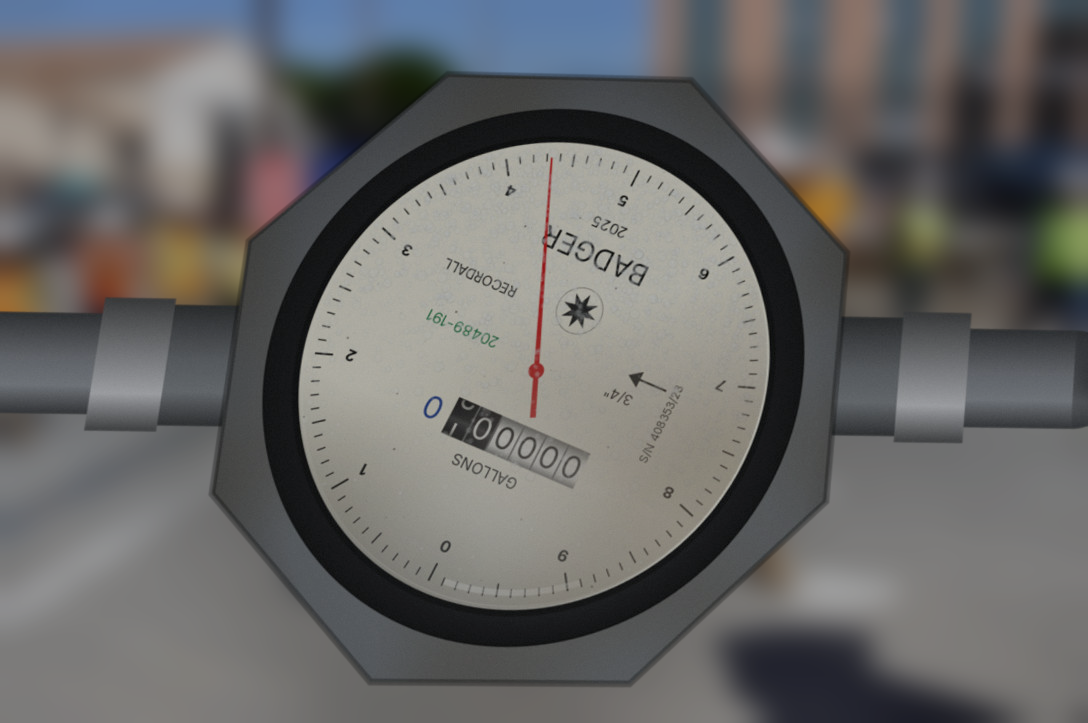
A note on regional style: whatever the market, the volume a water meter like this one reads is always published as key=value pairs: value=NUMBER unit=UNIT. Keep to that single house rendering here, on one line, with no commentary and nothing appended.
value=14.3 unit=gal
